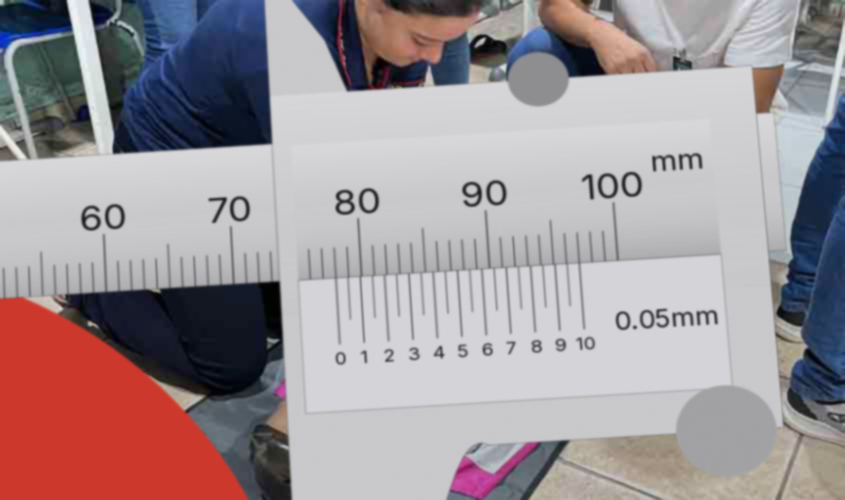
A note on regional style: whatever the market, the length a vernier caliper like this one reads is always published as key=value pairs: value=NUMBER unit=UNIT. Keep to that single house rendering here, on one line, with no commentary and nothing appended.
value=78.0 unit=mm
